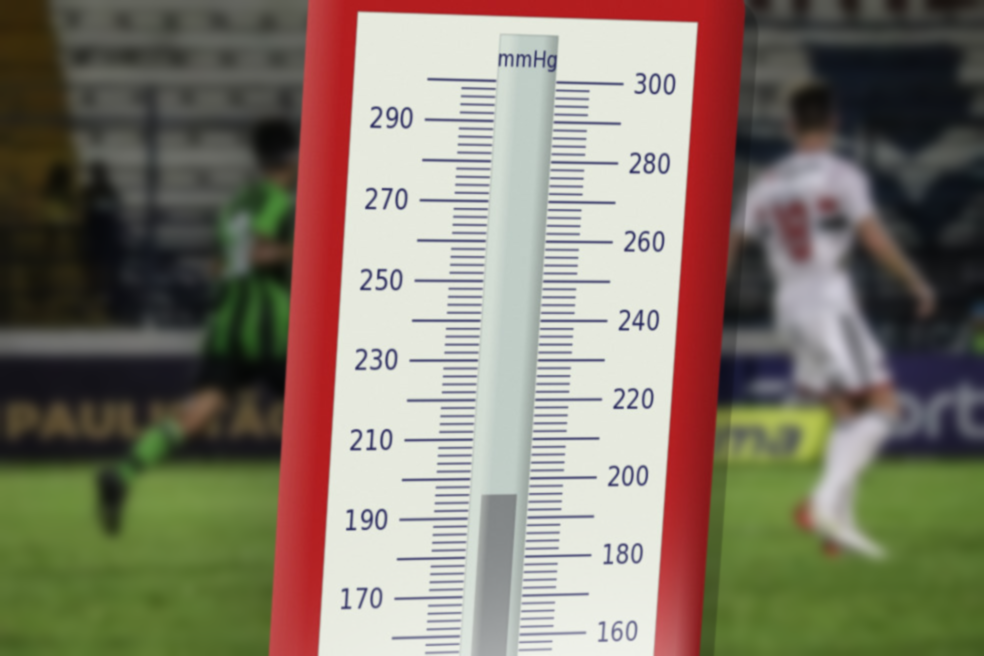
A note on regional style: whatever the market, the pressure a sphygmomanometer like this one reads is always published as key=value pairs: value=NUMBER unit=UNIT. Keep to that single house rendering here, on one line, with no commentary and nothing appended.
value=196 unit=mmHg
